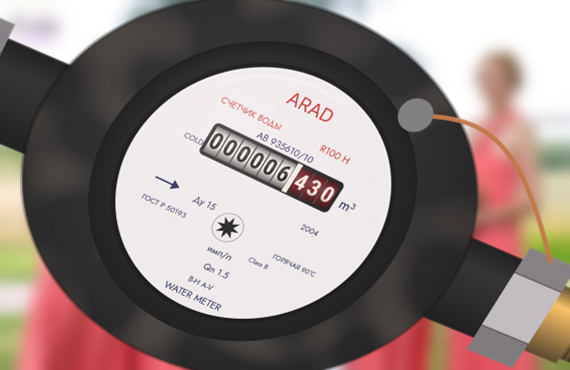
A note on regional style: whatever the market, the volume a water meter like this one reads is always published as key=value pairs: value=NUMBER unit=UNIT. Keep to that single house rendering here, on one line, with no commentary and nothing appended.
value=6.430 unit=m³
